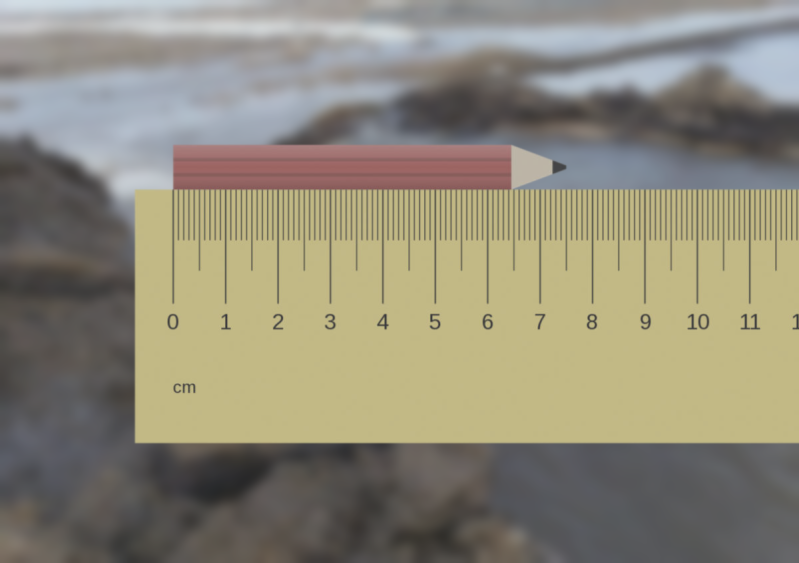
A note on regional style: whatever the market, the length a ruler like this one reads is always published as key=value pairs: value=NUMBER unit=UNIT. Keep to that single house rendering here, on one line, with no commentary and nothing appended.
value=7.5 unit=cm
